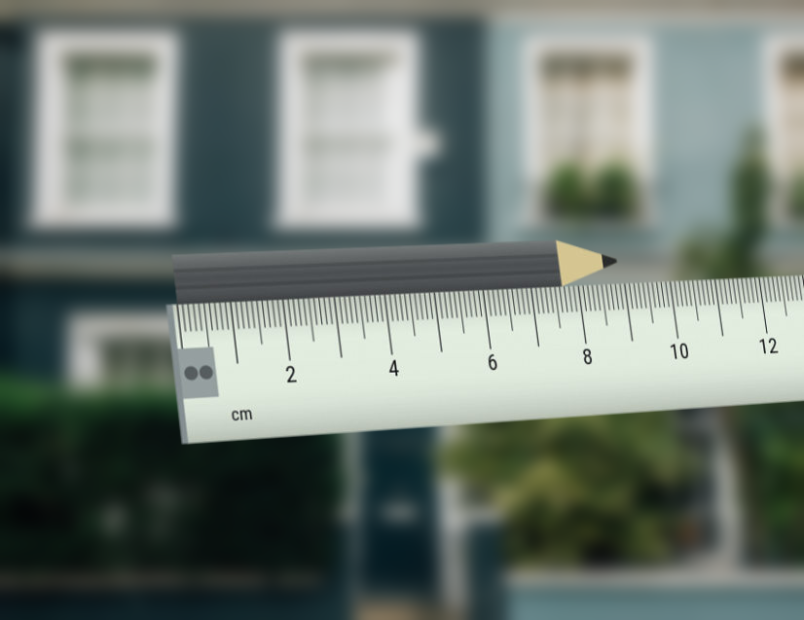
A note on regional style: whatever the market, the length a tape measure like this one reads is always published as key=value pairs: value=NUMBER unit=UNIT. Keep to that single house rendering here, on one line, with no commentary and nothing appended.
value=8.9 unit=cm
